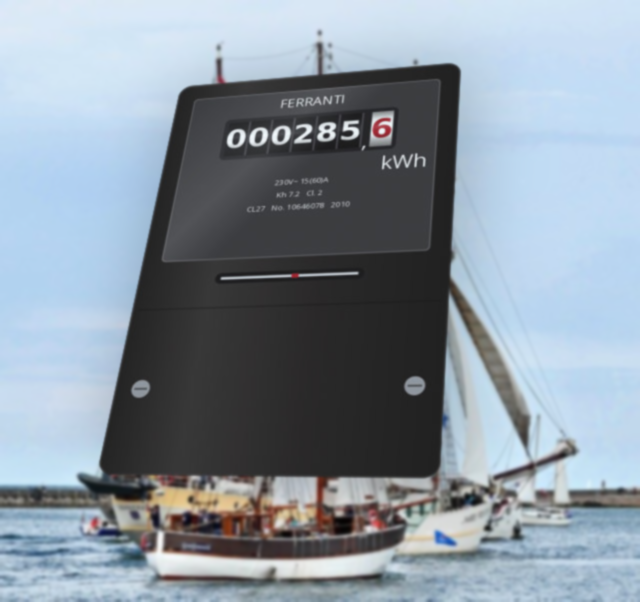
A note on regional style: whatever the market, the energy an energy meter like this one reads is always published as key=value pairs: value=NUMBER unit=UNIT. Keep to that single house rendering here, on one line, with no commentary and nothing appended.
value=285.6 unit=kWh
